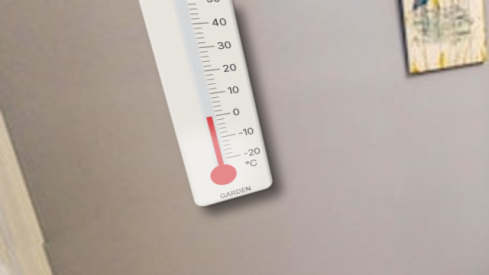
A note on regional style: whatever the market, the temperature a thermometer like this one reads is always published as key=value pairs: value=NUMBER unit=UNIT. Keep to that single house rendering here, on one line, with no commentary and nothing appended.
value=0 unit=°C
